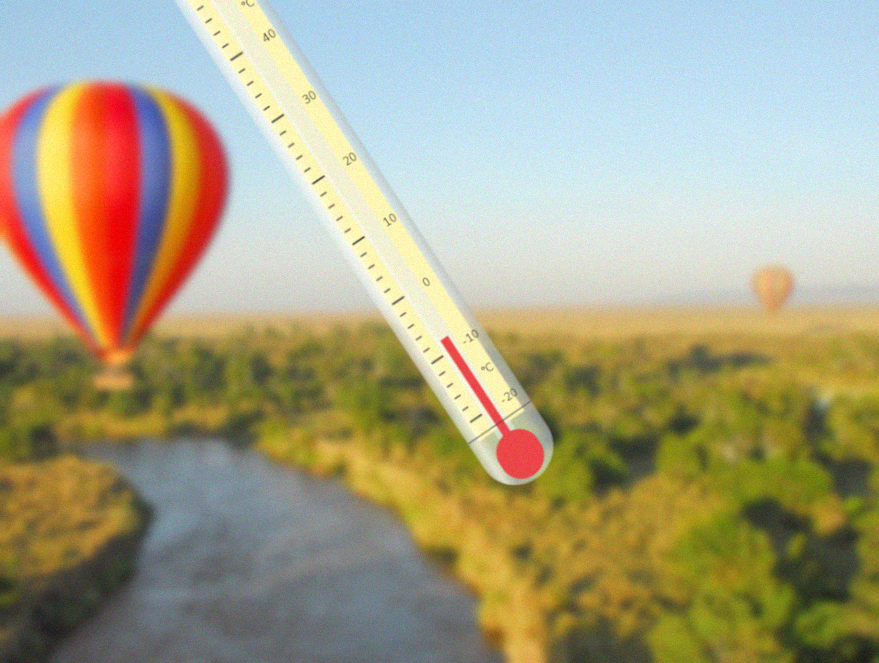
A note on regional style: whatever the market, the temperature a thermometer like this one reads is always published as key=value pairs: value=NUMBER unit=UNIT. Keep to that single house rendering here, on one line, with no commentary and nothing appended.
value=-8 unit=°C
